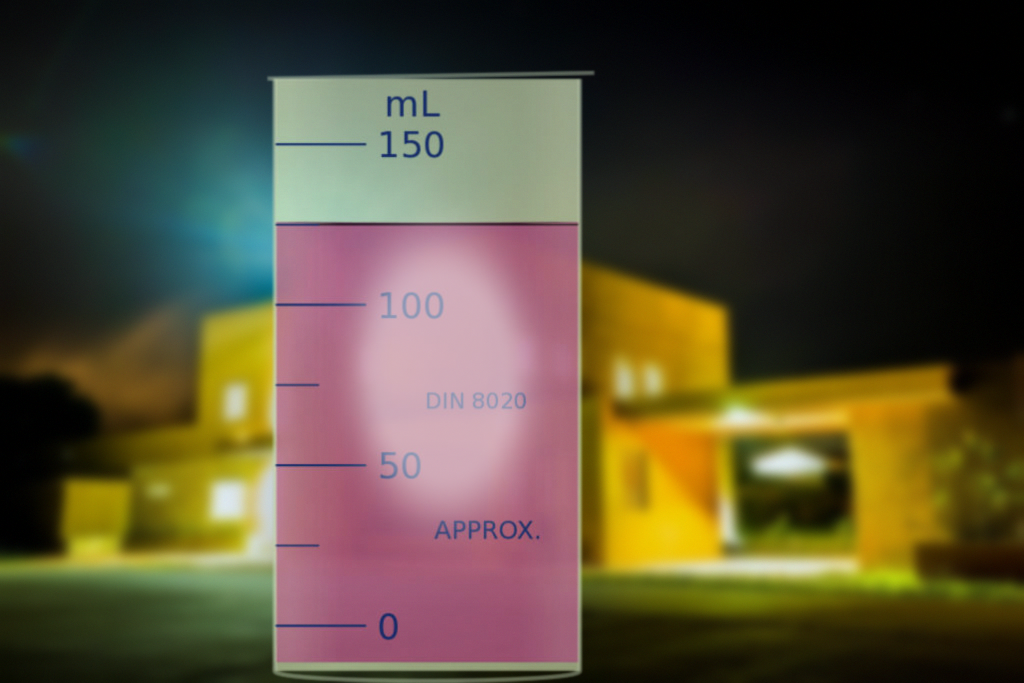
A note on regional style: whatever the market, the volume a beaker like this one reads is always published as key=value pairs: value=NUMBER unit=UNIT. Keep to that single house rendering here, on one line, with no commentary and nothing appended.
value=125 unit=mL
